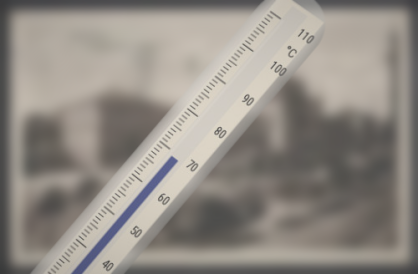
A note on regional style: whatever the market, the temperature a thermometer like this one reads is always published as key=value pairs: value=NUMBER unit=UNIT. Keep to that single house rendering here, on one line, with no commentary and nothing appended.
value=69 unit=°C
